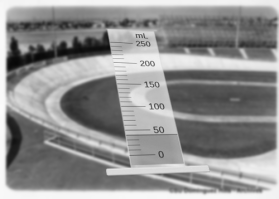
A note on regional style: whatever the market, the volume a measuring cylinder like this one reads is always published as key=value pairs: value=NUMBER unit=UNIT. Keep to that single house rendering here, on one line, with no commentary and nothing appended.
value=40 unit=mL
